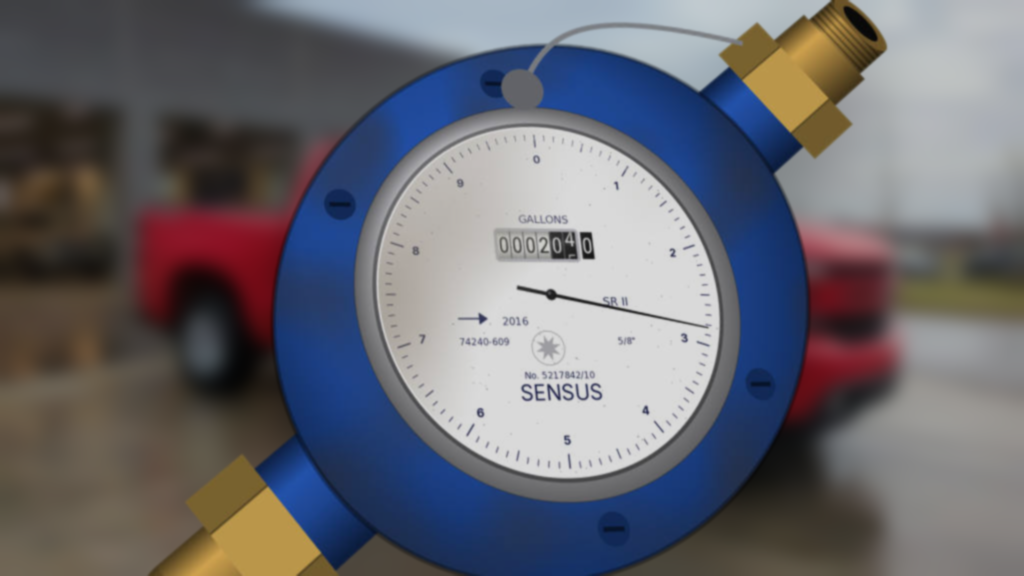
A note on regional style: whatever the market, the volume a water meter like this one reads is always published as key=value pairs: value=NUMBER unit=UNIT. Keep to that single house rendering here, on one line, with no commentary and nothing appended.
value=2042.8 unit=gal
